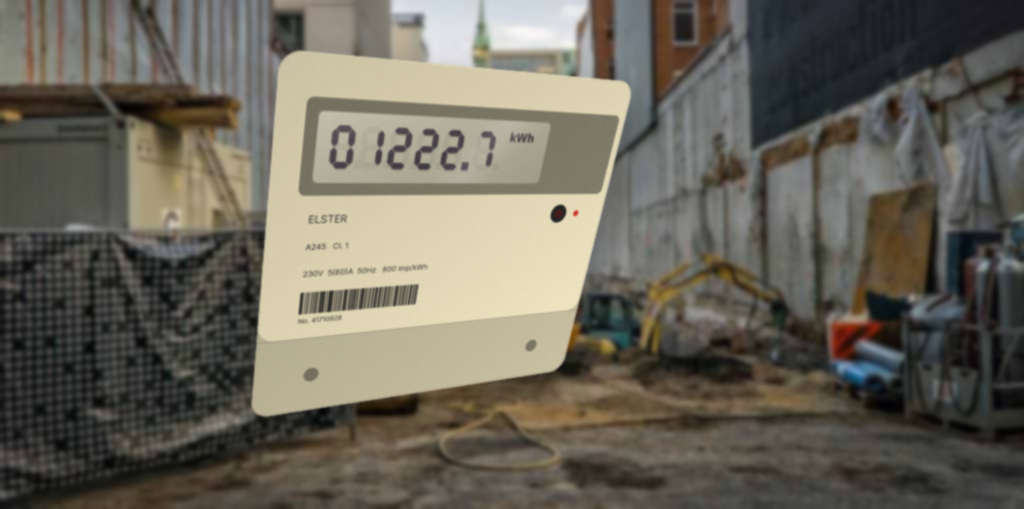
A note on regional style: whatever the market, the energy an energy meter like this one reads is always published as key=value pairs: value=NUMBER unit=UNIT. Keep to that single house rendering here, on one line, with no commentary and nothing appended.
value=1222.7 unit=kWh
